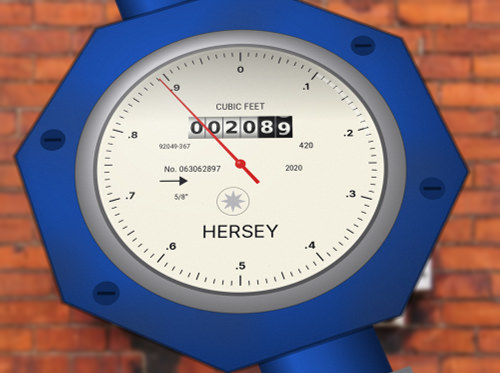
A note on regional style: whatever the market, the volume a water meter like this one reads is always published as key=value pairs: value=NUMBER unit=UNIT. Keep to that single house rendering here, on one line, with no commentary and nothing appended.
value=2088.89 unit=ft³
